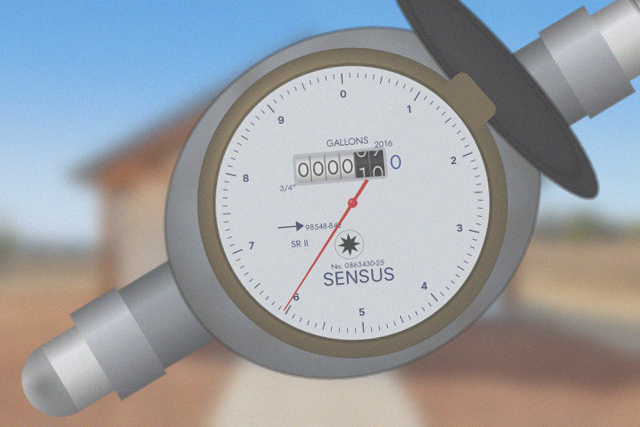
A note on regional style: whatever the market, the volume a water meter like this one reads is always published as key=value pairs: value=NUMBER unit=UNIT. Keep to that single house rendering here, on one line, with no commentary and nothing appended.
value=96.0 unit=gal
